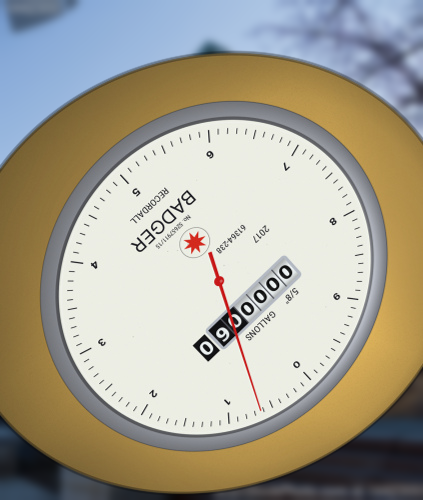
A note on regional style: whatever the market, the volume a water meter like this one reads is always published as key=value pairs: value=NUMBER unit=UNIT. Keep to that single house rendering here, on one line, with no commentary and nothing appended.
value=60.6 unit=gal
